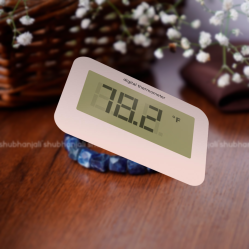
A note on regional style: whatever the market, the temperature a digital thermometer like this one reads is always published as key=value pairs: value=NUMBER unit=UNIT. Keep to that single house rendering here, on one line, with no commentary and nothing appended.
value=78.2 unit=°F
